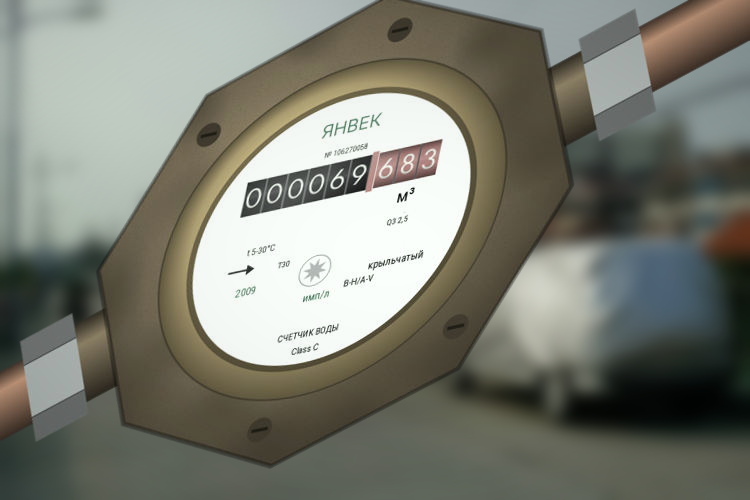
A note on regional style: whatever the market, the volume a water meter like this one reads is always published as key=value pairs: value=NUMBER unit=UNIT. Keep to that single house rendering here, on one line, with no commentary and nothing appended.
value=69.683 unit=m³
